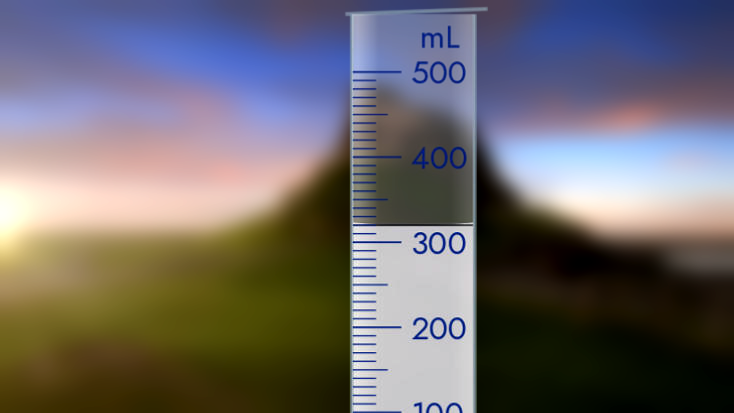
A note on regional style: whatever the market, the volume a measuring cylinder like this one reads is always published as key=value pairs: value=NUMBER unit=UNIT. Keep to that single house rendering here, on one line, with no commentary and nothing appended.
value=320 unit=mL
